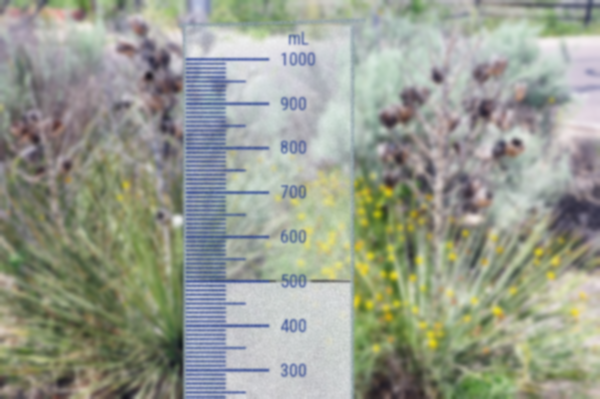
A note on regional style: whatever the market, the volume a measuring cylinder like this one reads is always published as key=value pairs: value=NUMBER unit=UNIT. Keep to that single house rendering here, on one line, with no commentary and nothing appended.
value=500 unit=mL
